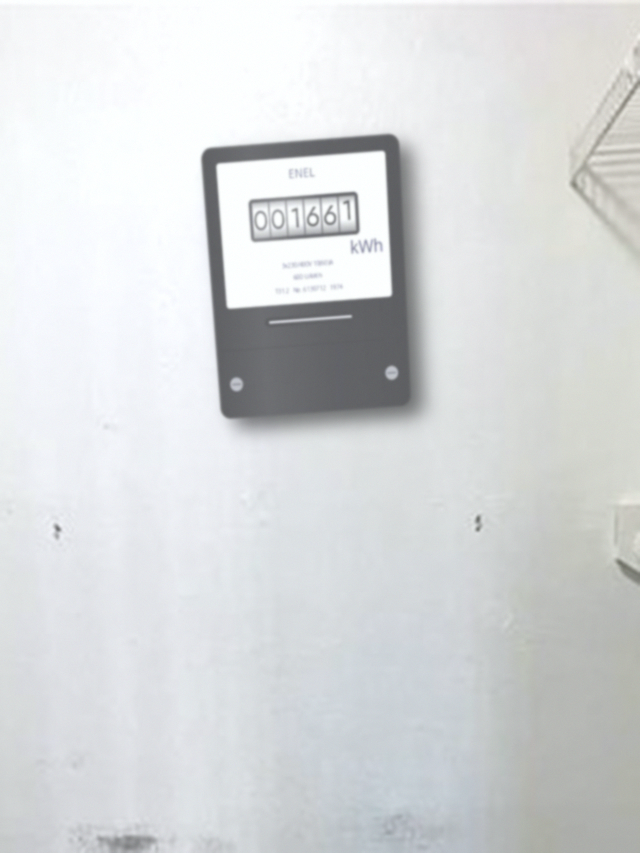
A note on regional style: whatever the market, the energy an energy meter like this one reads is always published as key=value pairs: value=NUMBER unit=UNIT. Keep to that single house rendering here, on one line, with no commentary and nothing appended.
value=1661 unit=kWh
